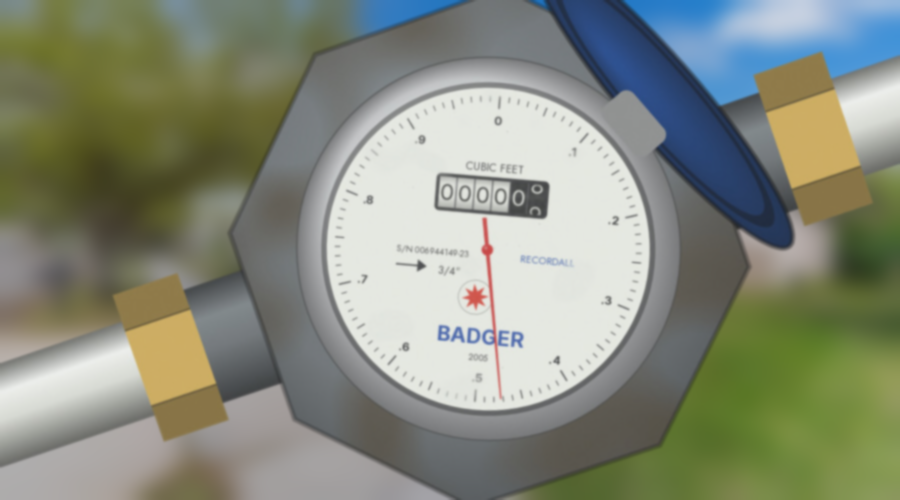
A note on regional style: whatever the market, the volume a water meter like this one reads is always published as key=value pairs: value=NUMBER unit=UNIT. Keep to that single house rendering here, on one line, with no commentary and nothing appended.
value=8.47 unit=ft³
